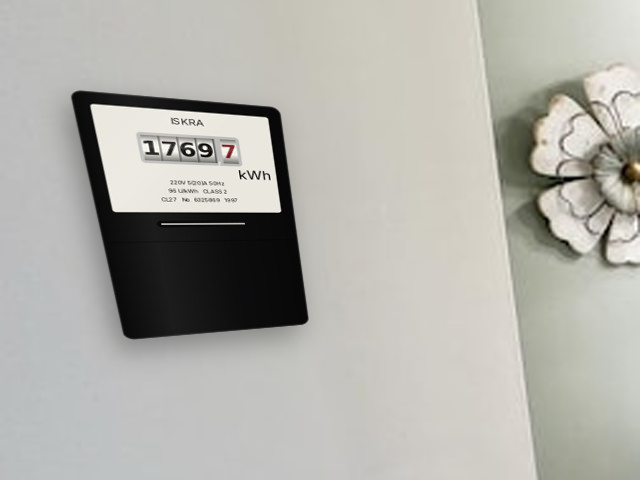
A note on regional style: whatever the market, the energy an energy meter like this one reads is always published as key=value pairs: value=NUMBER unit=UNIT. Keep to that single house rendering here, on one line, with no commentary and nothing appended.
value=1769.7 unit=kWh
